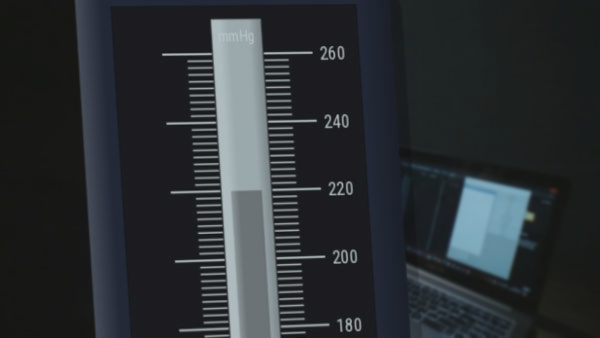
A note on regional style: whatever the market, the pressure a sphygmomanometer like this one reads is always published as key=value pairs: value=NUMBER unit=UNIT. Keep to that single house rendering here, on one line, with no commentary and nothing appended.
value=220 unit=mmHg
